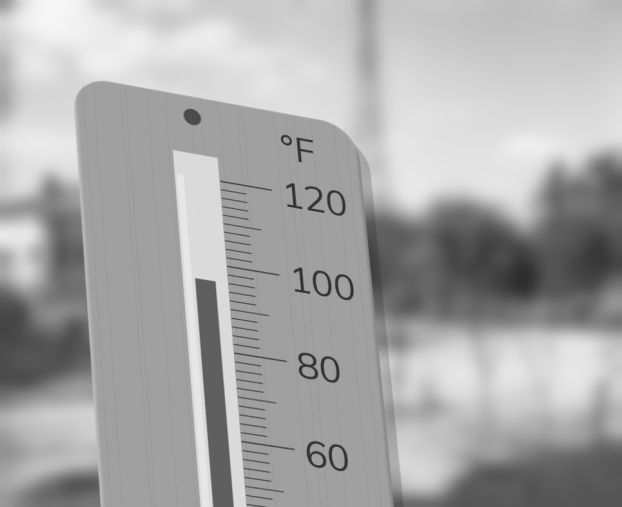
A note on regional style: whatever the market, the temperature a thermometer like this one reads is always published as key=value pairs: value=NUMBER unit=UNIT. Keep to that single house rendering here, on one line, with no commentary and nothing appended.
value=96 unit=°F
